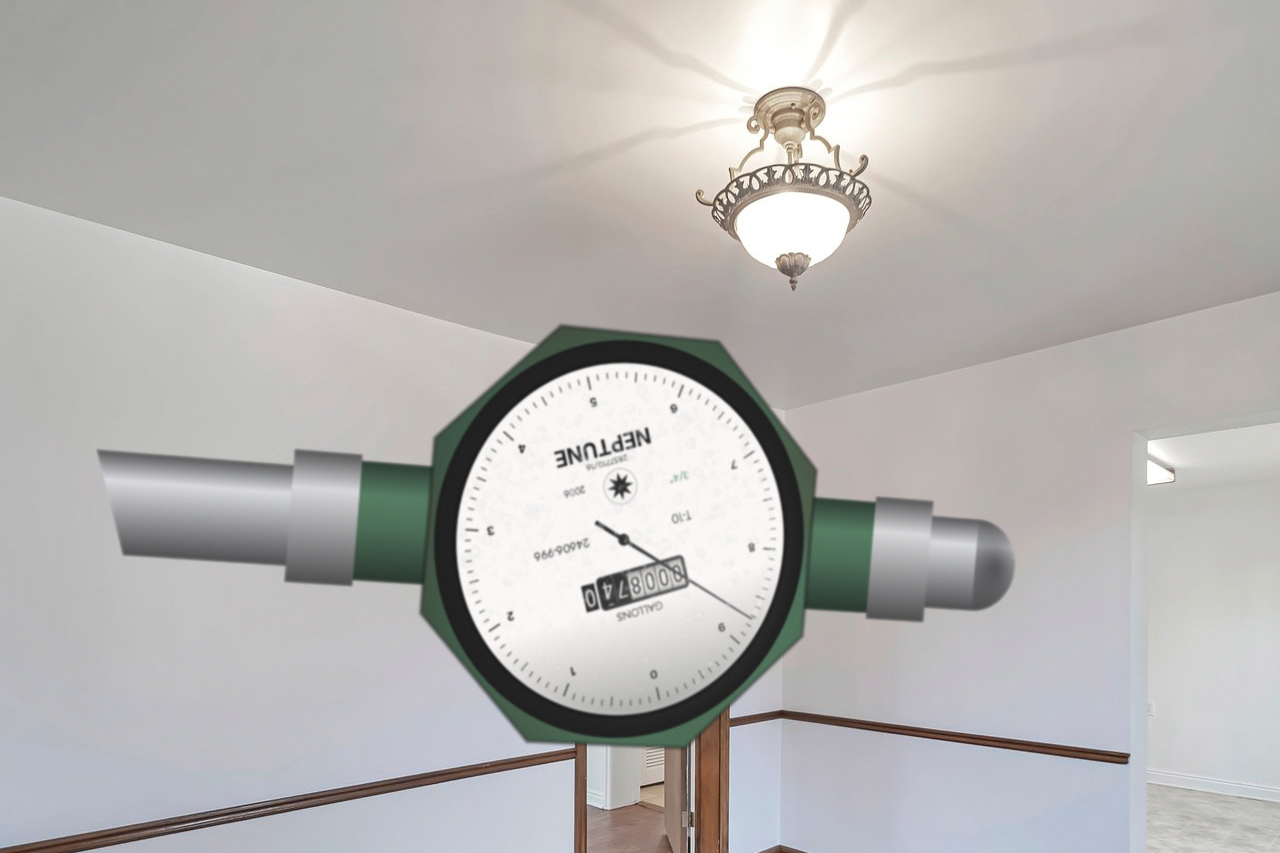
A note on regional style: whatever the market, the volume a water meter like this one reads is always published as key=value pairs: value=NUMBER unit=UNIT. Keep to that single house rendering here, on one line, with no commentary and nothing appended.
value=8738.7 unit=gal
